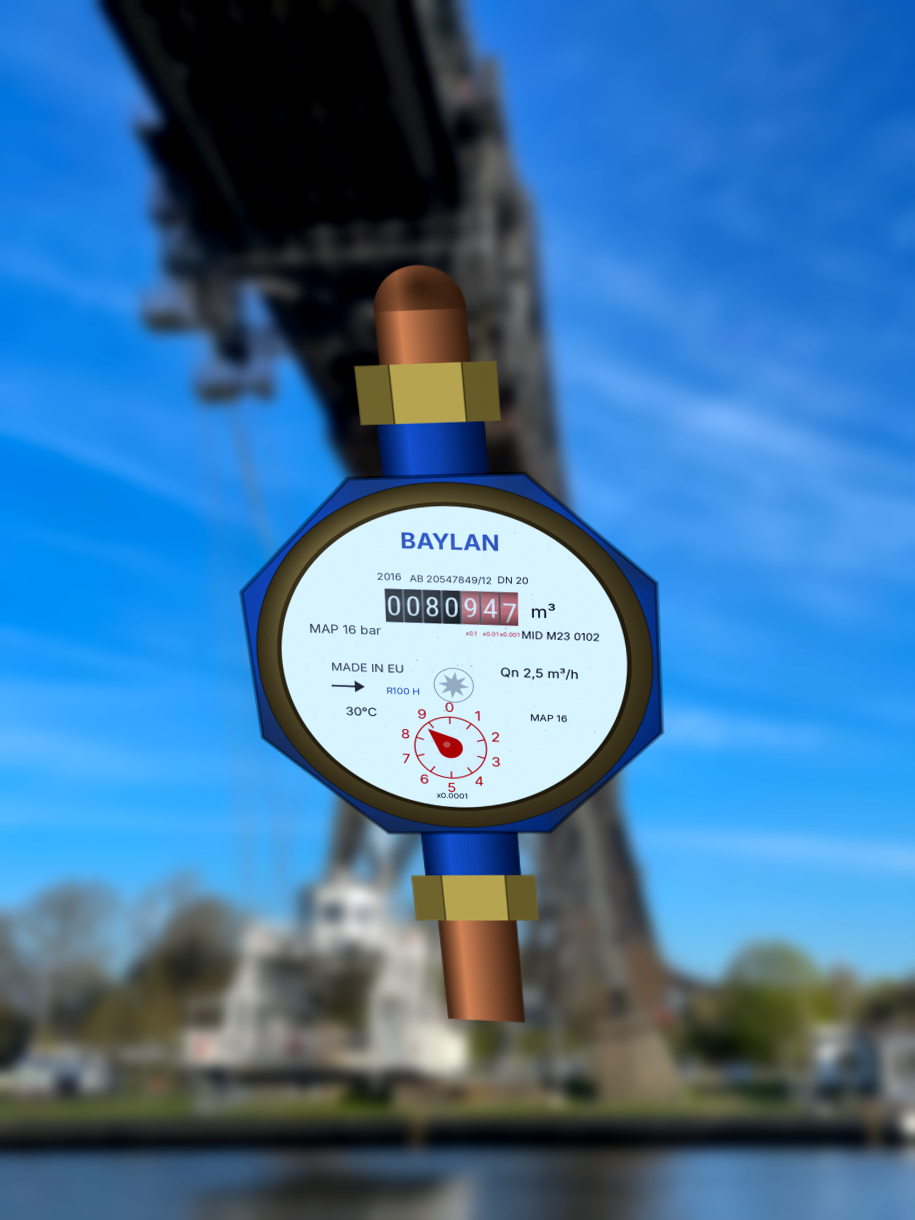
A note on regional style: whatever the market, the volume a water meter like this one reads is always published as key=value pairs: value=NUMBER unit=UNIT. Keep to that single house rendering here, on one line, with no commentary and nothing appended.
value=80.9468 unit=m³
